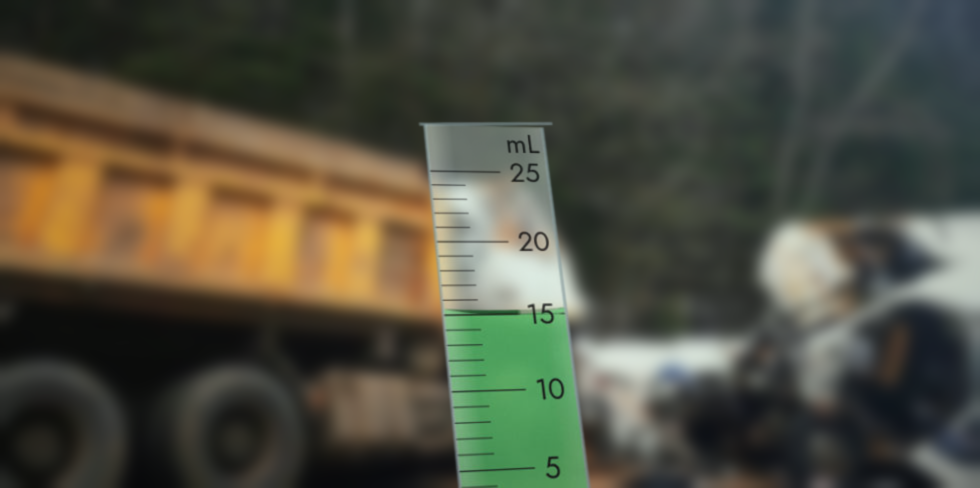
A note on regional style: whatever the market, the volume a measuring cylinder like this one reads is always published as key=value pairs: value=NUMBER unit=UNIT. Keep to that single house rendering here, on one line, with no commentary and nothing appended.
value=15 unit=mL
